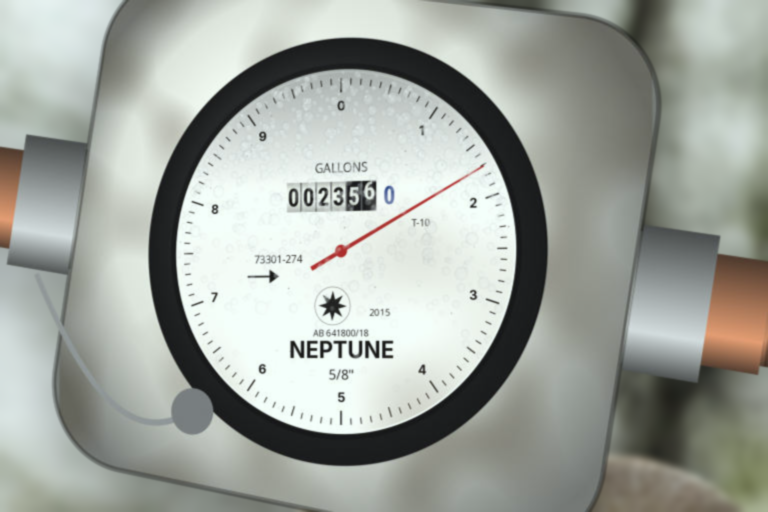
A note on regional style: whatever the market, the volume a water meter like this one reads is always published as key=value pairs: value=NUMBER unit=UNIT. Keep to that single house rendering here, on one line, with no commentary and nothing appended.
value=23561.7 unit=gal
